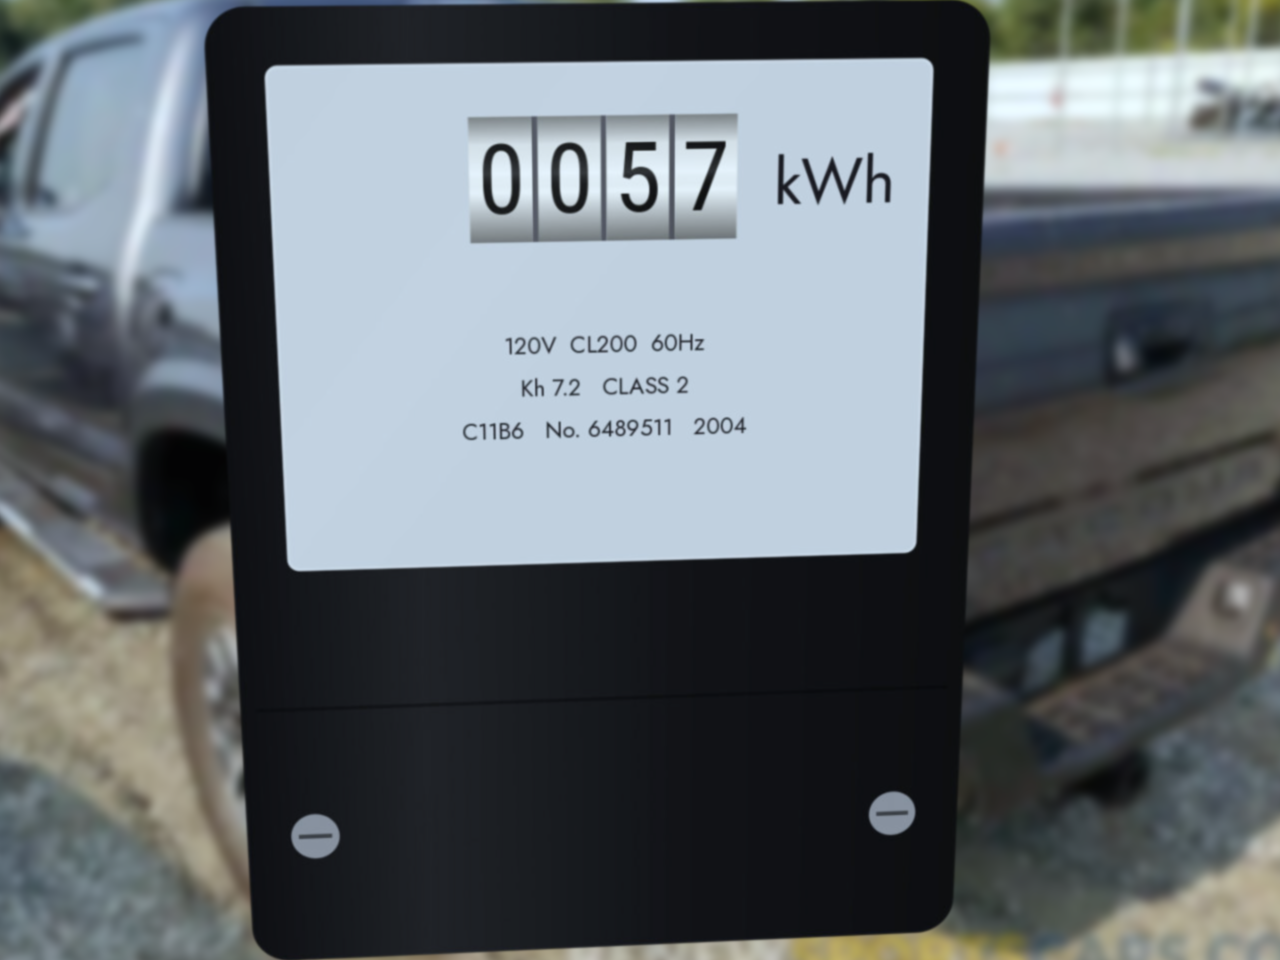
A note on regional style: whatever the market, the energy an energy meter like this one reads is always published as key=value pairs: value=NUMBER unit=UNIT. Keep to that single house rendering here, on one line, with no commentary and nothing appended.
value=57 unit=kWh
